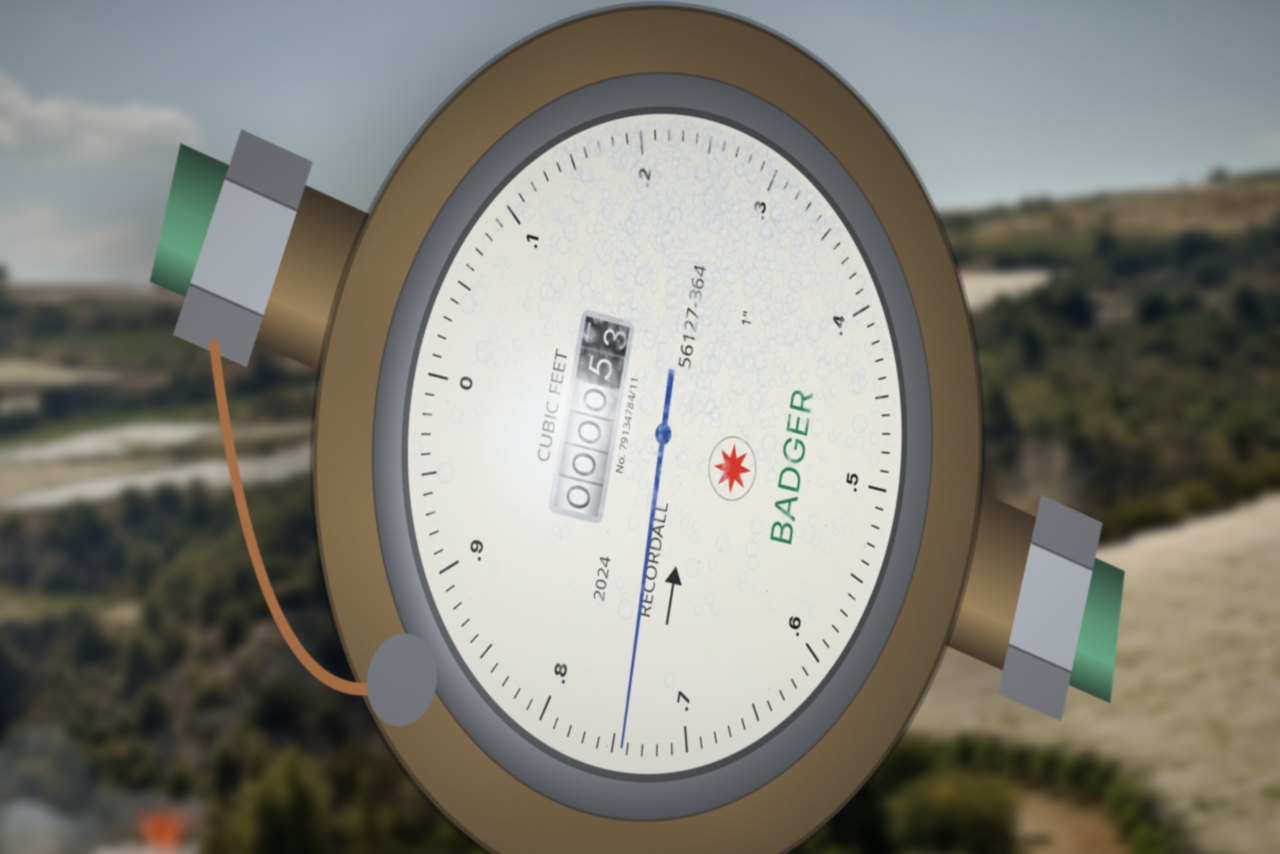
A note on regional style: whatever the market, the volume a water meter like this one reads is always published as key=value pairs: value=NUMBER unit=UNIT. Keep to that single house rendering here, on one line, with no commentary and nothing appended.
value=52.74 unit=ft³
